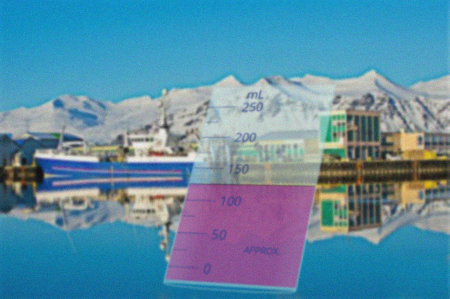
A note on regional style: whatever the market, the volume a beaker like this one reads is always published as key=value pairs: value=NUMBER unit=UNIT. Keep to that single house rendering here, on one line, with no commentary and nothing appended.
value=125 unit=mL
